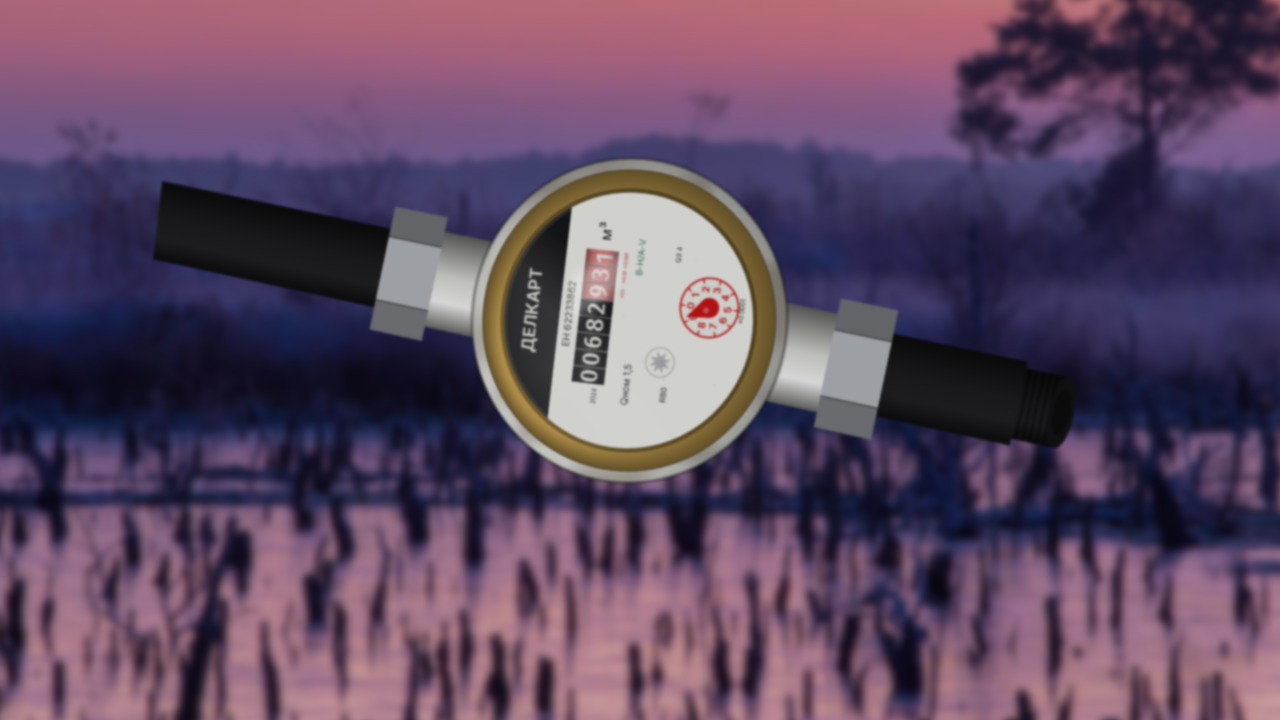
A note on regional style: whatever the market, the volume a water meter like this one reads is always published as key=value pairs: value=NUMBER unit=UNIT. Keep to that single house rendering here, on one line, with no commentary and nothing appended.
value=682.9309 unit=m³
